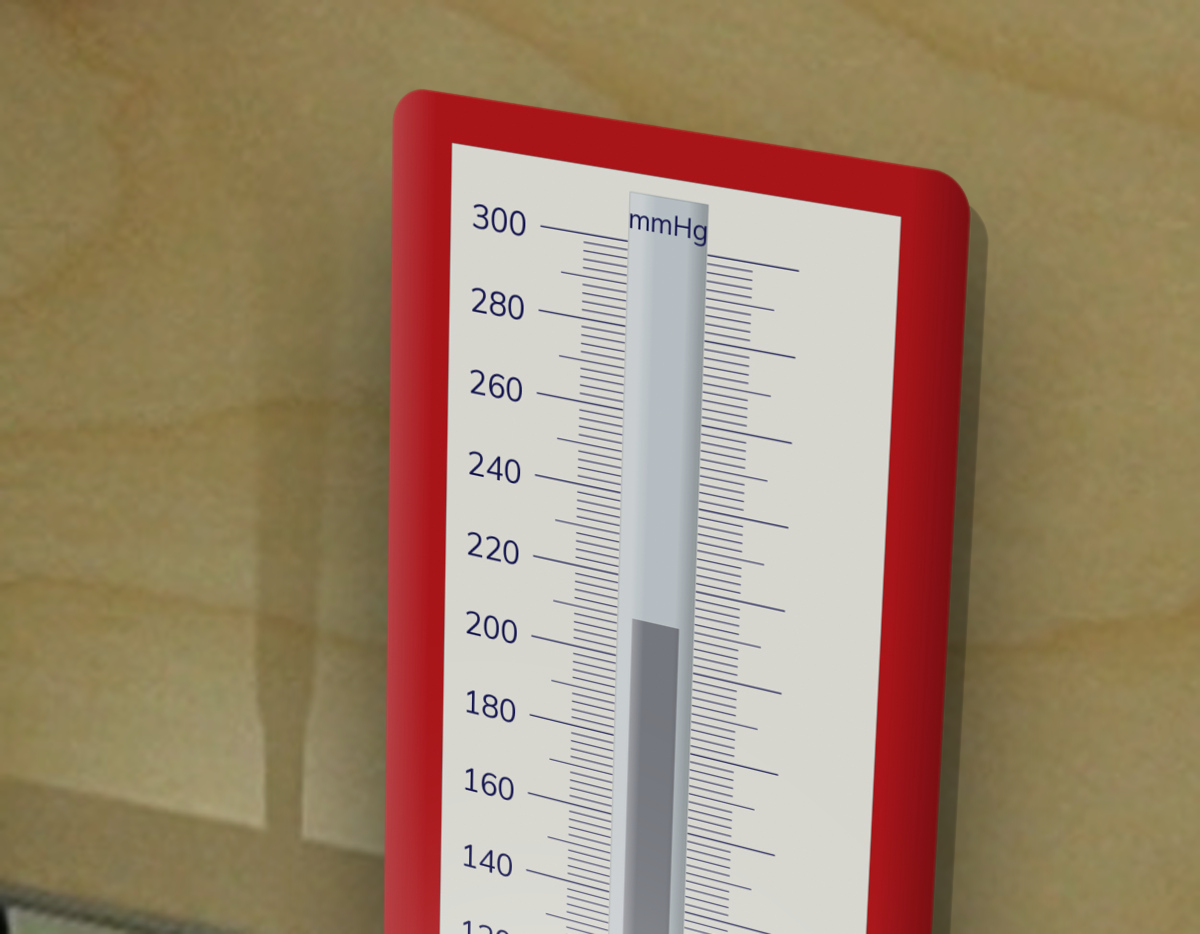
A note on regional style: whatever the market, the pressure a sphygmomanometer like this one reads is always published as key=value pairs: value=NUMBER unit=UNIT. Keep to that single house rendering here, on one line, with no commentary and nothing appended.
value=210 unit=mmHg
